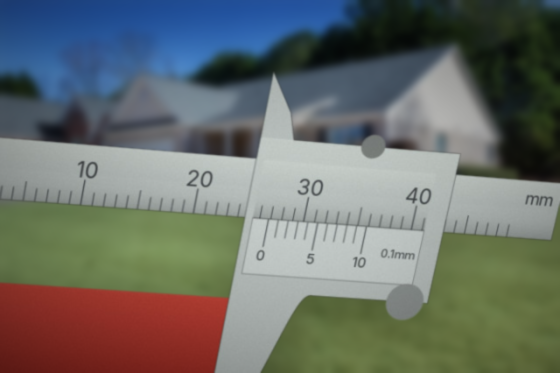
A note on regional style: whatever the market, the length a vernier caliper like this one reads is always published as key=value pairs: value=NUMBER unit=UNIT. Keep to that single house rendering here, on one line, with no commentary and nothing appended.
value=26.8 unit=mm
